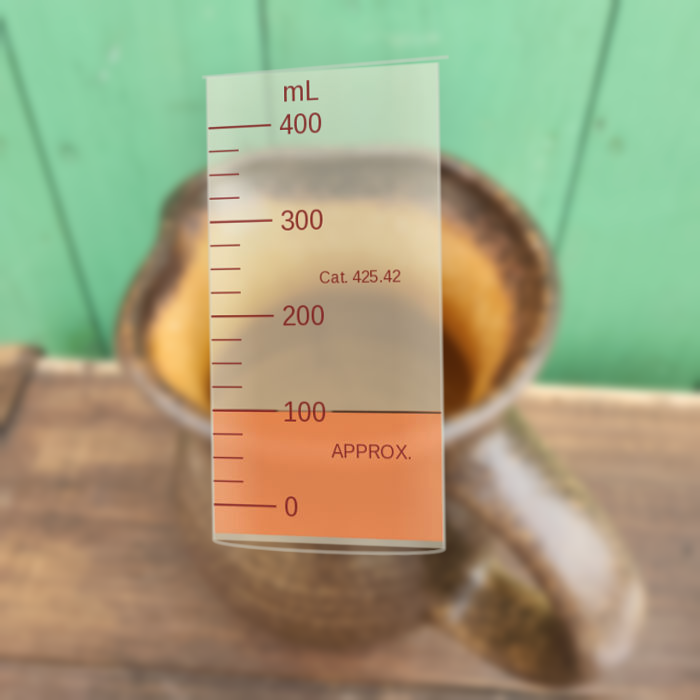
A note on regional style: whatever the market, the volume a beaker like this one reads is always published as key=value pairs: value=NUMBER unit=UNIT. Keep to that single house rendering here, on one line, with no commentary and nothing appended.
value=100 unit=mL
